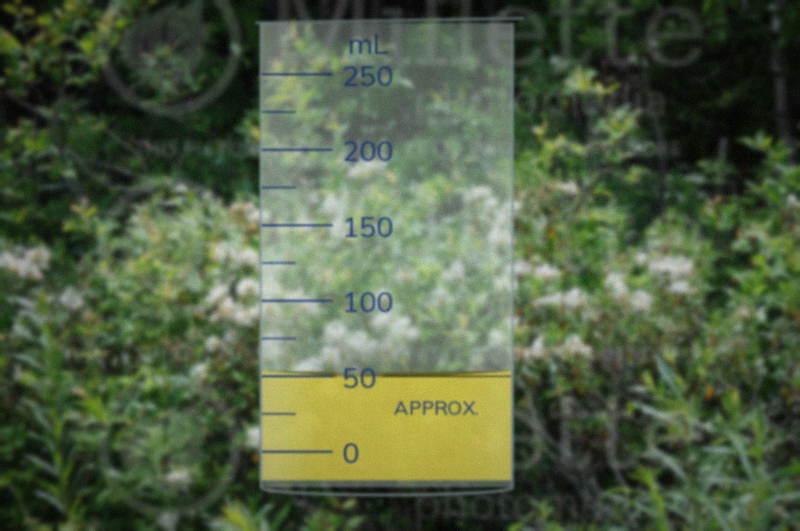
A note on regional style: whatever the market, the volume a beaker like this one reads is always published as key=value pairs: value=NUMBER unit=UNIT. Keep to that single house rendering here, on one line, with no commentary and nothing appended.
value=50 unit=mL
